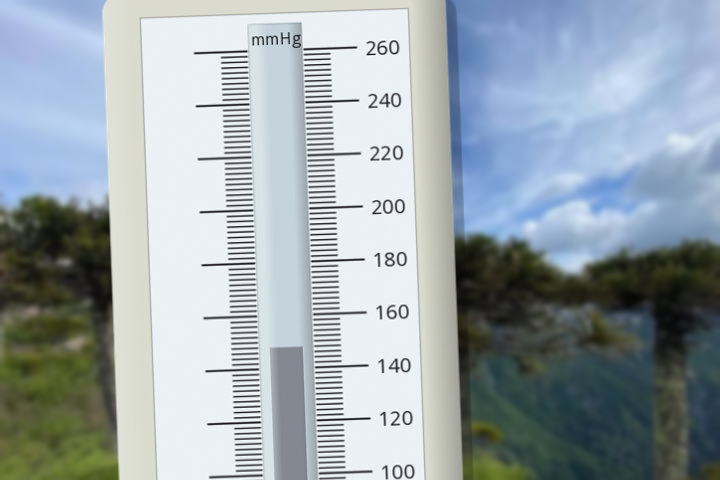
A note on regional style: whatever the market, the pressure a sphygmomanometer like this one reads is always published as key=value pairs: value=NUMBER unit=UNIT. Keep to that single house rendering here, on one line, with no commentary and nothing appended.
value=148 unit=mmHg
